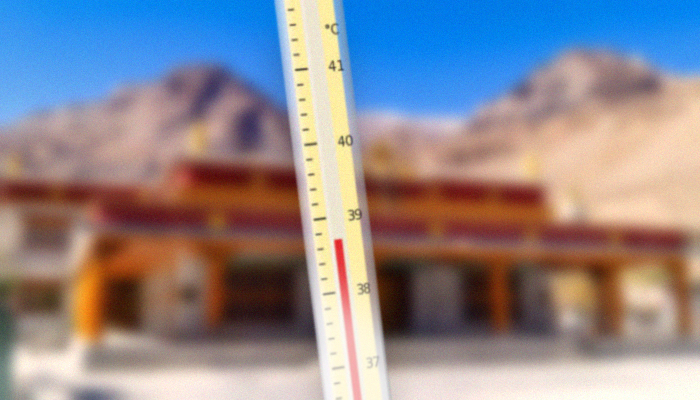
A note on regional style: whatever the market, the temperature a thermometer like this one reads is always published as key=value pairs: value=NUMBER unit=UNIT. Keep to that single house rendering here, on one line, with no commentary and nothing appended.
value=38.7 unit=°C
